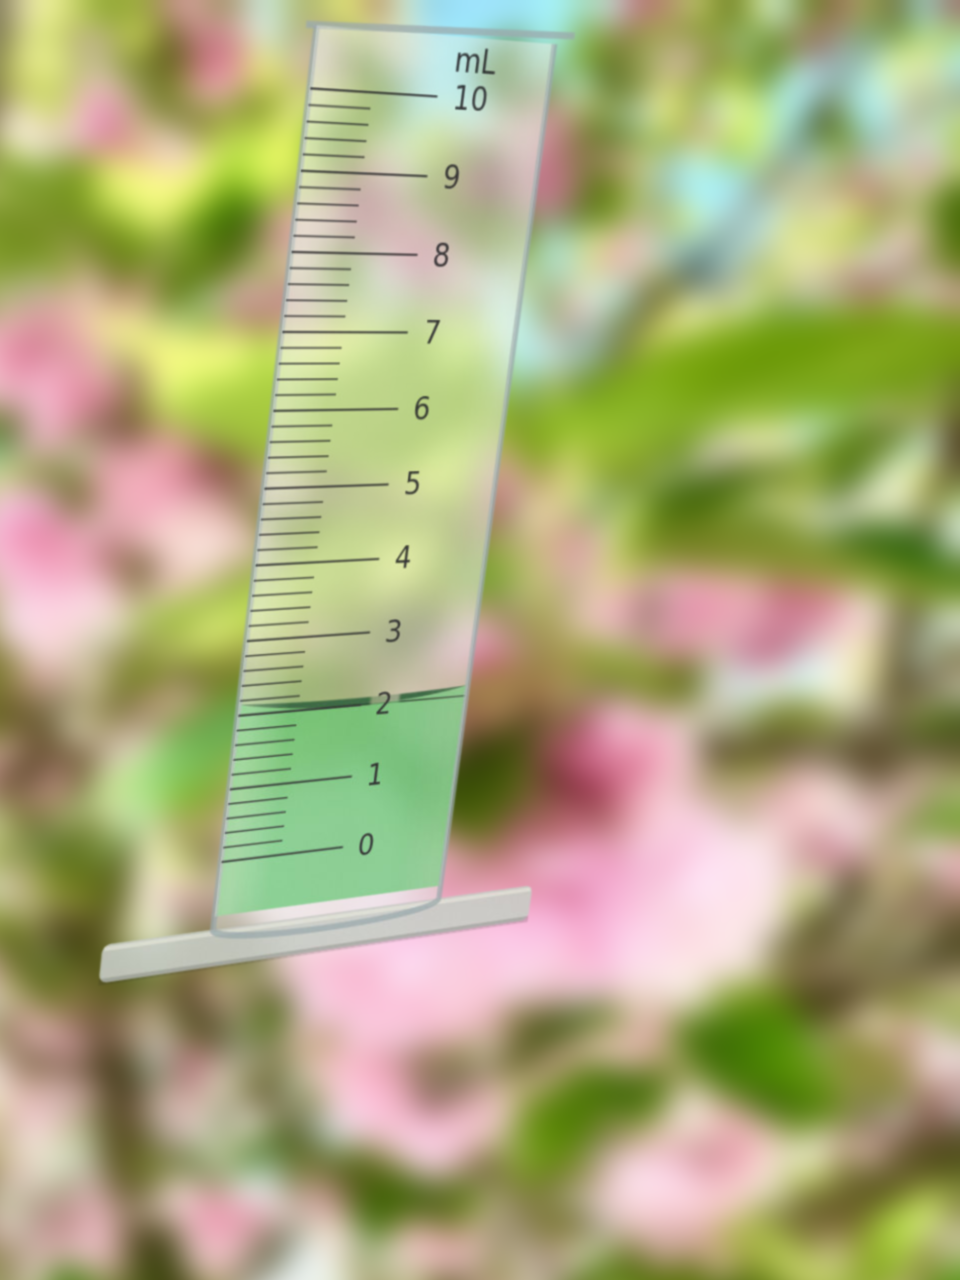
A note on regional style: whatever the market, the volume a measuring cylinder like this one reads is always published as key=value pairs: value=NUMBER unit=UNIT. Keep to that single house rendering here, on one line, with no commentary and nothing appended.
value=2 unit=mL
